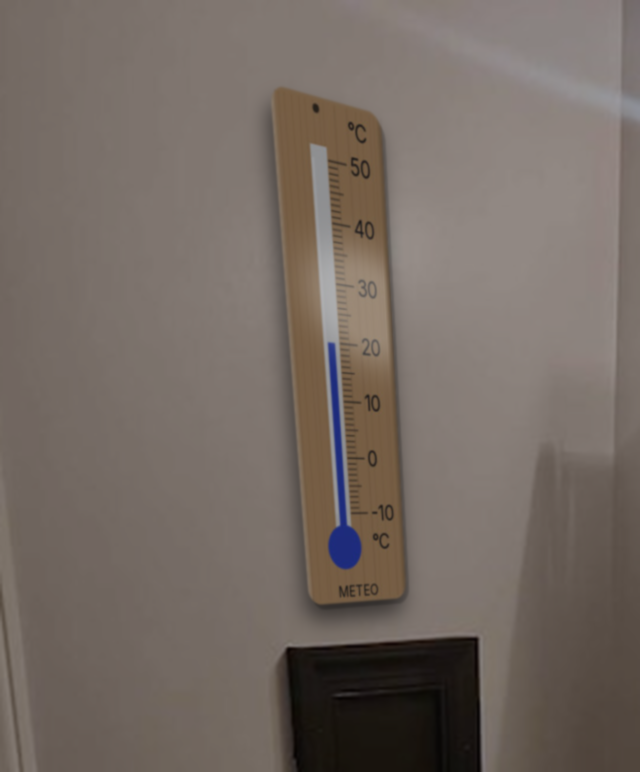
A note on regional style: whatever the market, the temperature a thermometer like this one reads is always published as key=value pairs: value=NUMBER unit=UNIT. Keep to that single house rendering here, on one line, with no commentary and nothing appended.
value=20 unit=°C
